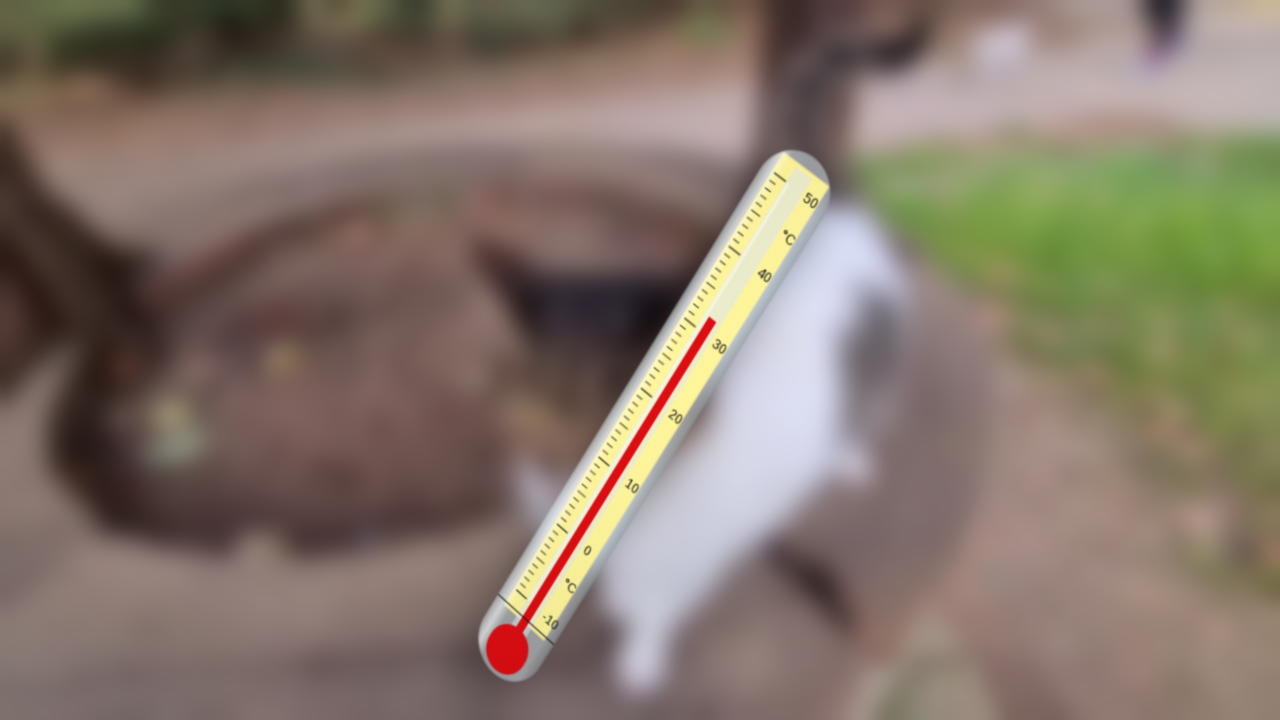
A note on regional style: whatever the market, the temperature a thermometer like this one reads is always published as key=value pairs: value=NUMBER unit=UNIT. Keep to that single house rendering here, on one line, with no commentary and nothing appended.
value=32 unit=°C
